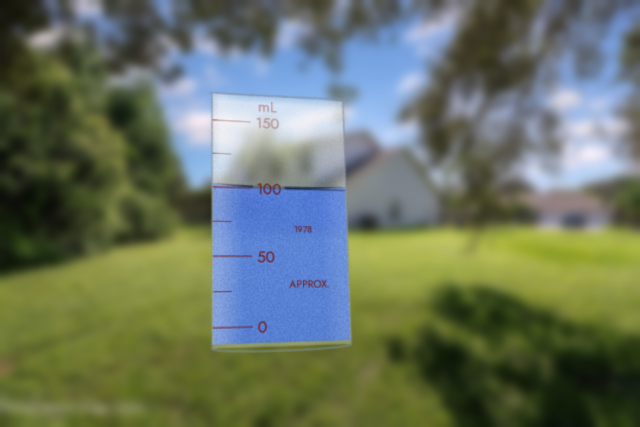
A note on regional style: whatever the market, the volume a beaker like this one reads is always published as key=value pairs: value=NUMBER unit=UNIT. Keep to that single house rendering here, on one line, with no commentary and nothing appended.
value=100 unit=mL
